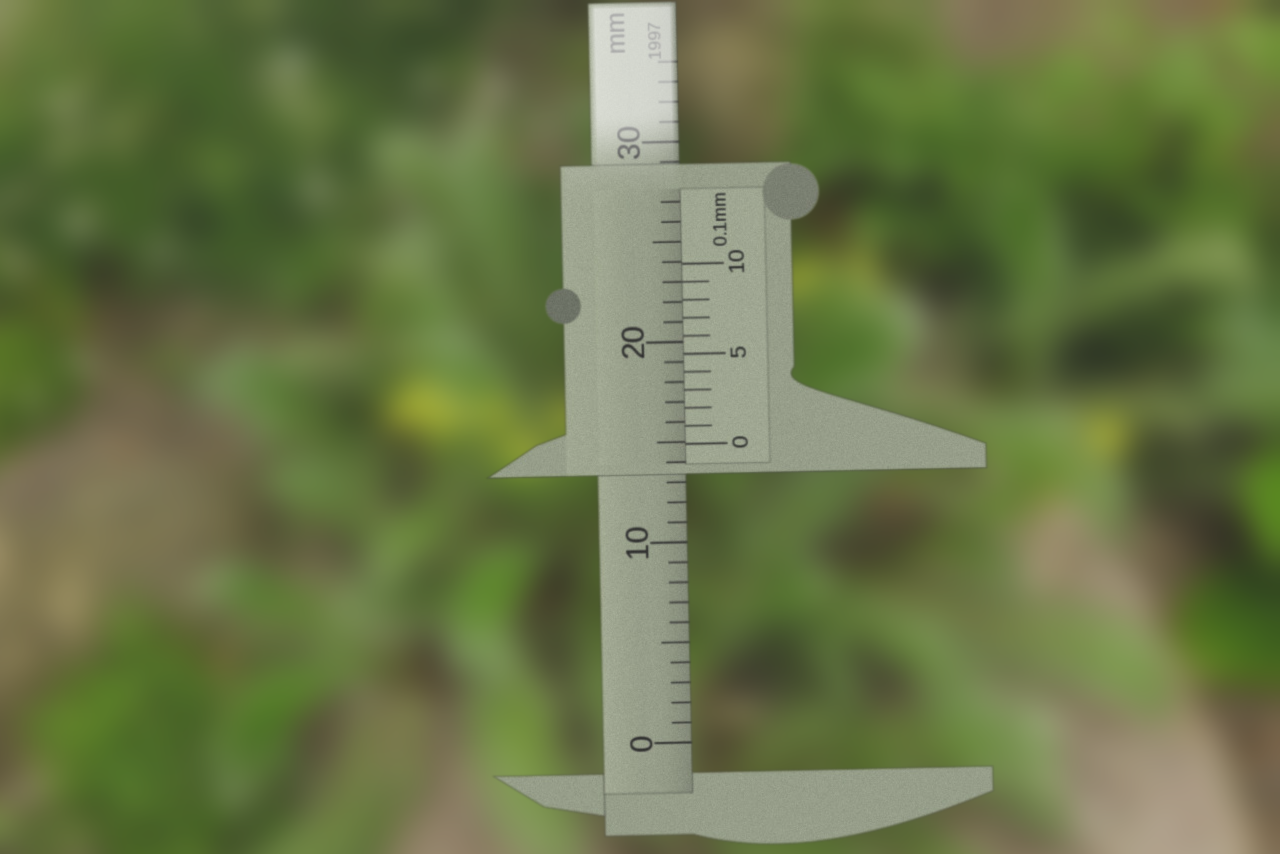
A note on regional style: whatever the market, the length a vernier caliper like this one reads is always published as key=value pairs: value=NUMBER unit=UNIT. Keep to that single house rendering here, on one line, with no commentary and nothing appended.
value=14.9 unit=mm
